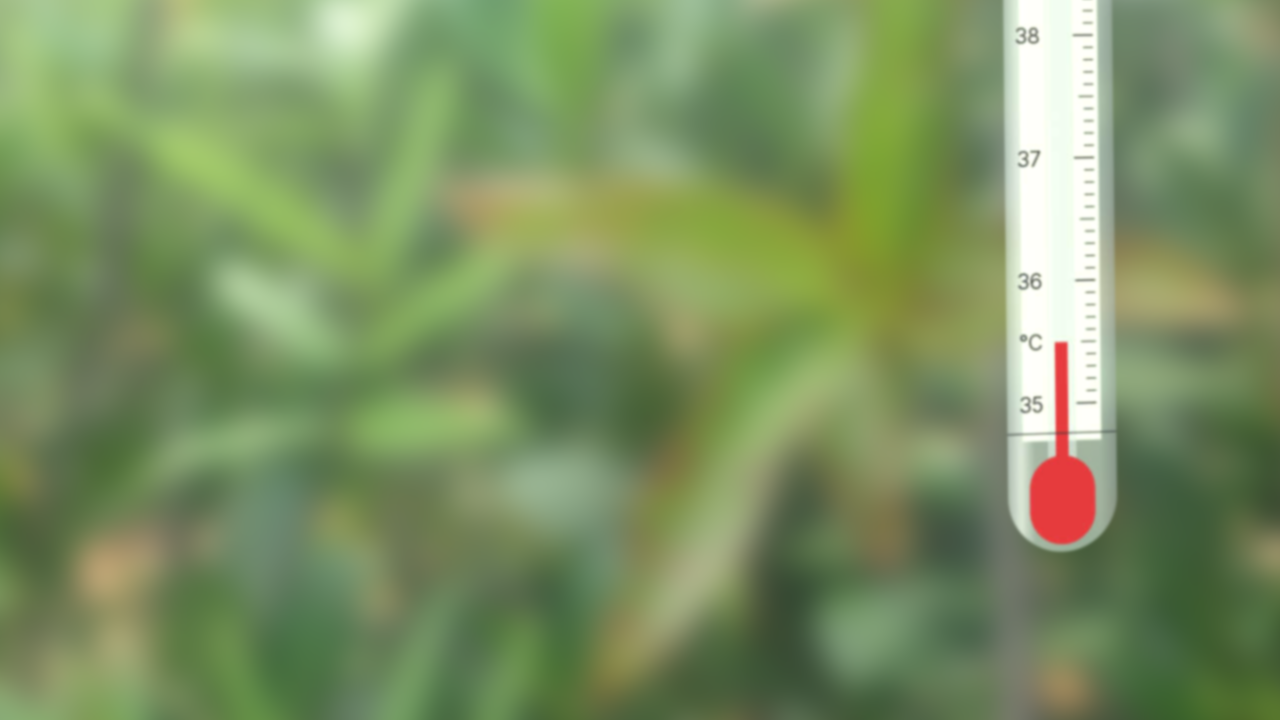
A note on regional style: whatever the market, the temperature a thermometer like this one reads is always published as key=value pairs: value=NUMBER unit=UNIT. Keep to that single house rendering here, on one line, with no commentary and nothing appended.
value=35.5 unit=°C
